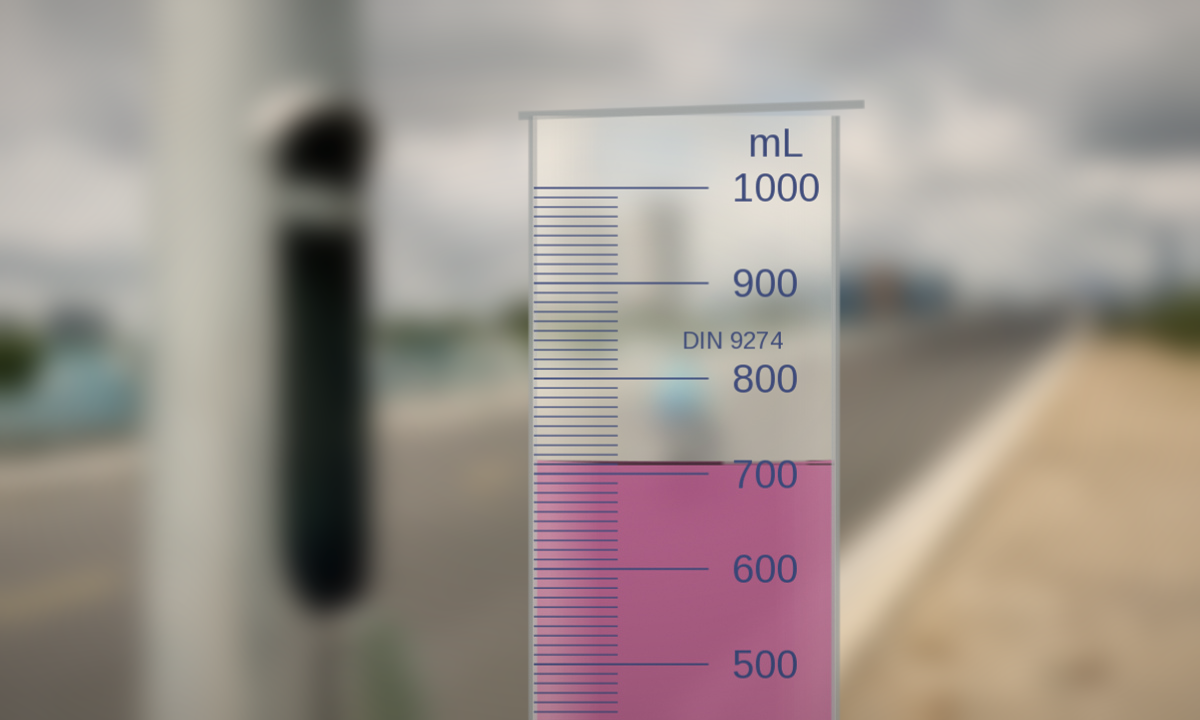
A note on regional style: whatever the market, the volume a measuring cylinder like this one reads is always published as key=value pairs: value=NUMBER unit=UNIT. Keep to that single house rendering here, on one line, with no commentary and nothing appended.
value=710 unit=mL
